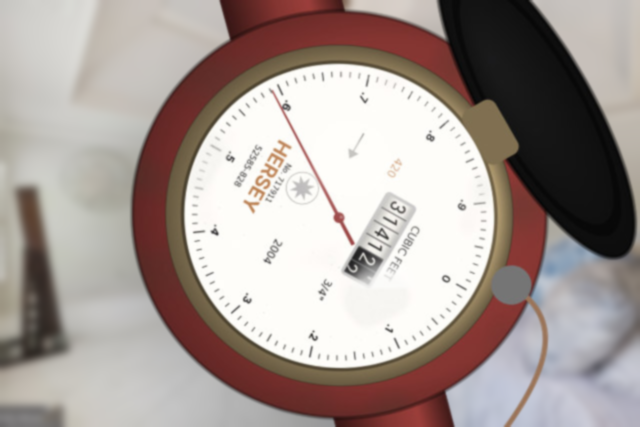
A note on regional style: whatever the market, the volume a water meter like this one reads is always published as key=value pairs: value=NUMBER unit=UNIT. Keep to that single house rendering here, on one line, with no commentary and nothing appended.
value=314121.59 unit=ft³
